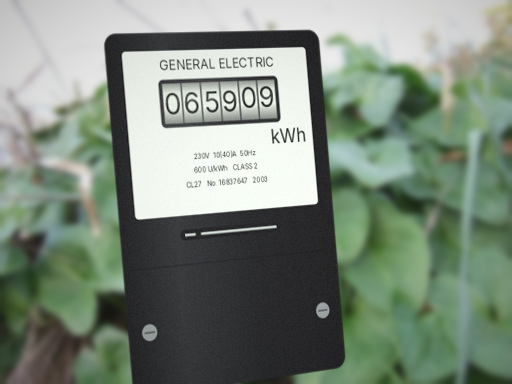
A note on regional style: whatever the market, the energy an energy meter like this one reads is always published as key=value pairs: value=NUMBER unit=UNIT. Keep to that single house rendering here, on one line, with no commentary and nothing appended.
value=65909 unit=kWh
